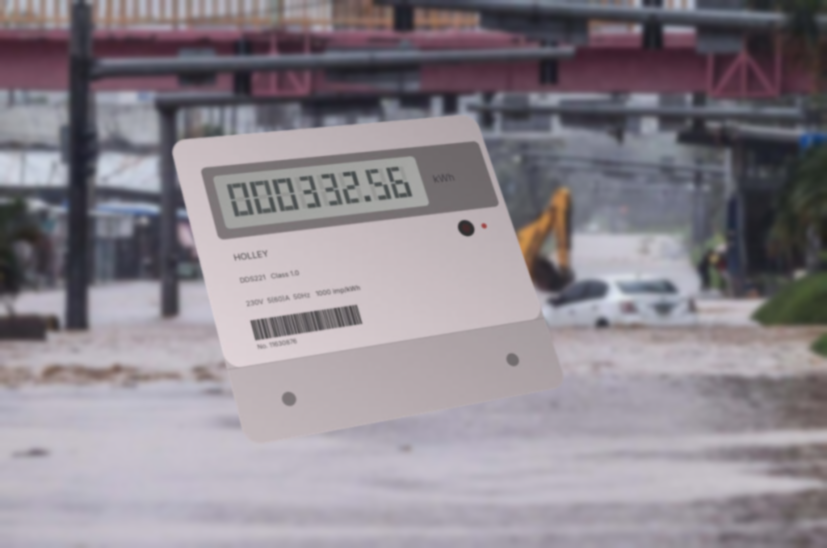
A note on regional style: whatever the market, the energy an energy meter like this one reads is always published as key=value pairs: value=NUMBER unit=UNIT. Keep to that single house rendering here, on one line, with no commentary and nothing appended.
value=332.56 unit=kWh
